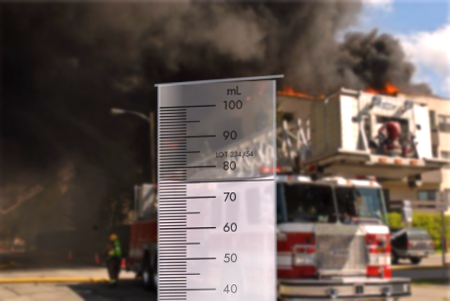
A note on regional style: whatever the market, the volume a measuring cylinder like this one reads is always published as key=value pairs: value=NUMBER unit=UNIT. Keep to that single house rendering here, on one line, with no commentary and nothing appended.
value=75 unit=mL
